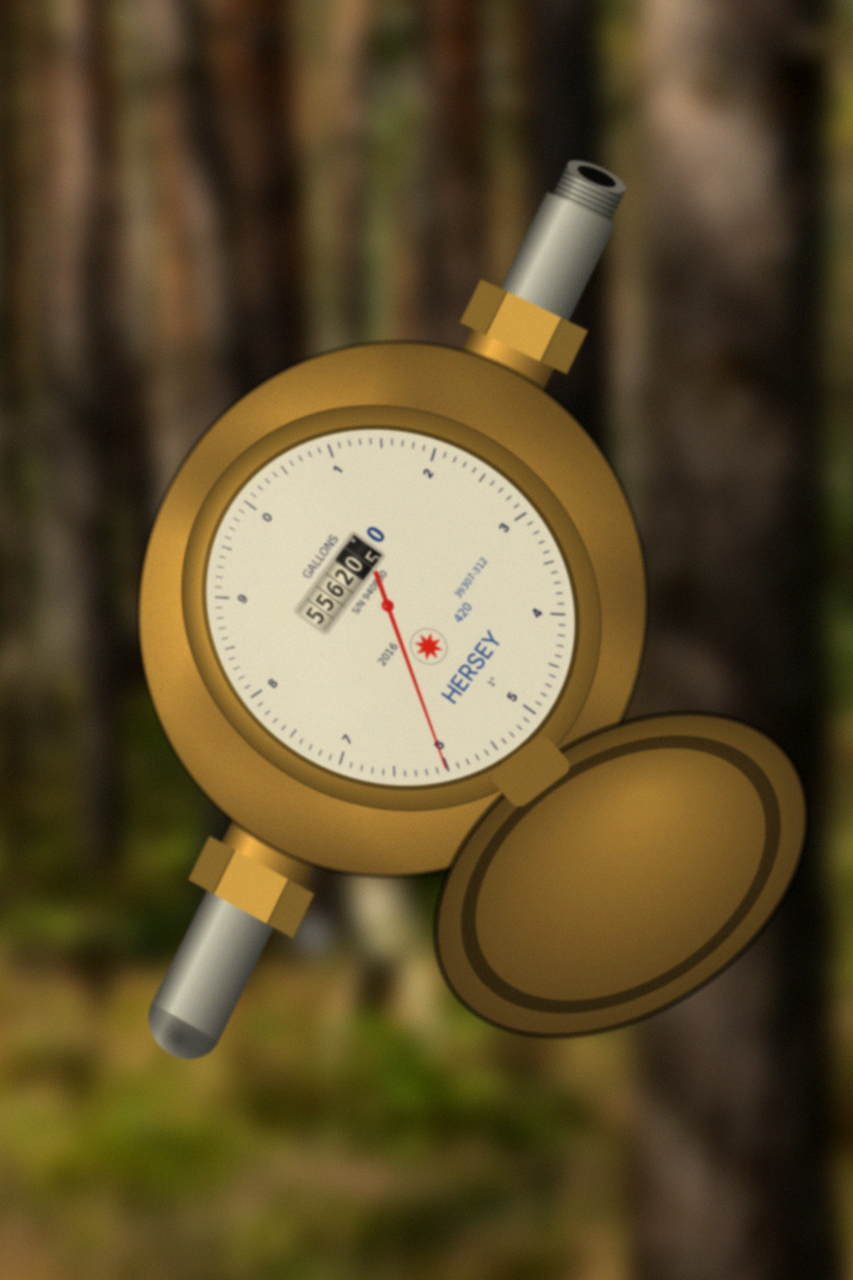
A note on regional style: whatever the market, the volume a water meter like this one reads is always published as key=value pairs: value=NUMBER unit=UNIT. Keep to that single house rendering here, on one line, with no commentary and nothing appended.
value=5562046.0 unit=gal
